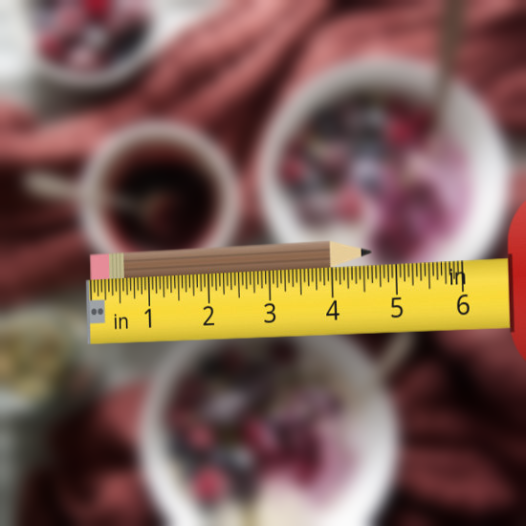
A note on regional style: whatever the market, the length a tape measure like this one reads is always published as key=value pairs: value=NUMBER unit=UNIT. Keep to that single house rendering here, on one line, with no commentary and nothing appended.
value=4.625 unit=in
